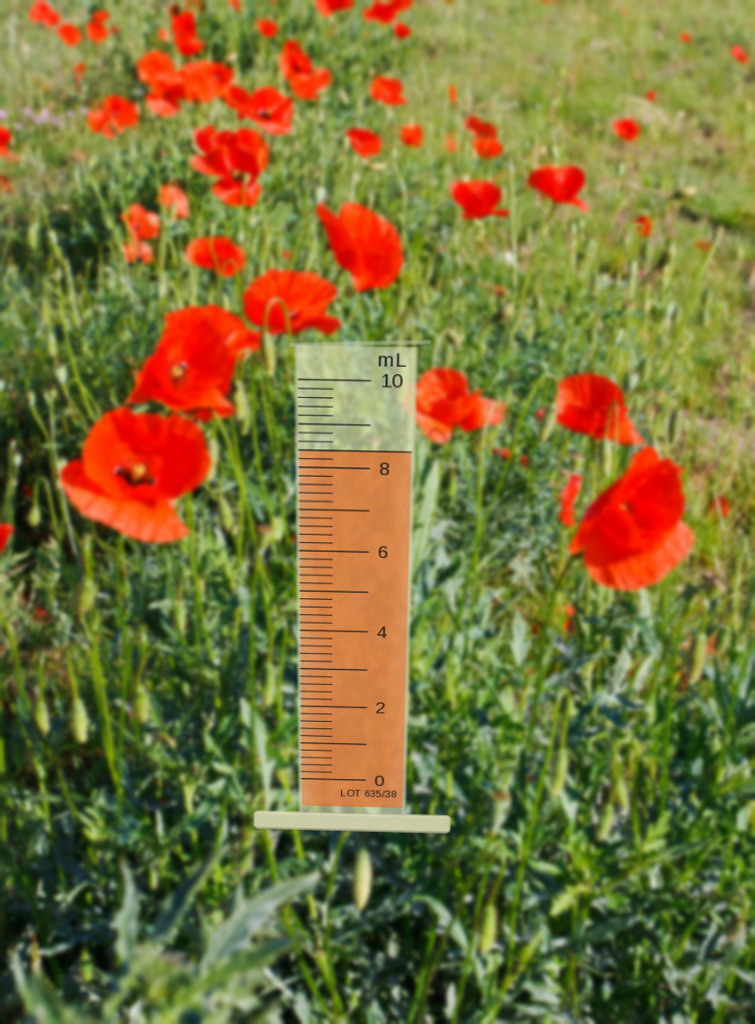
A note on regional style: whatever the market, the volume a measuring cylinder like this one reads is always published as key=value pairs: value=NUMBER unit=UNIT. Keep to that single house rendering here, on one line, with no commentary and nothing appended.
value=8.4 unit=mL
